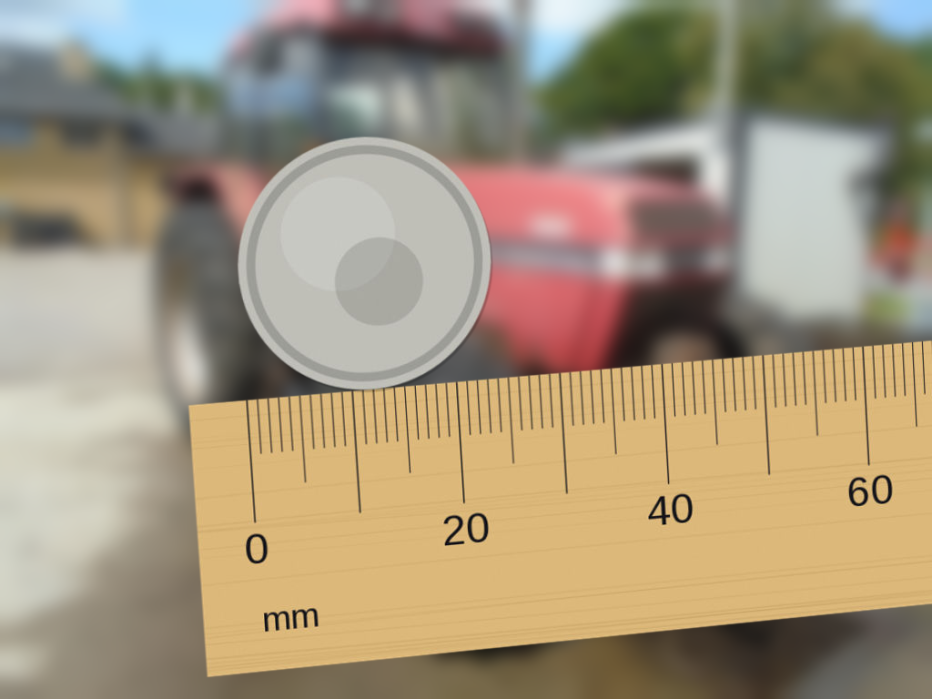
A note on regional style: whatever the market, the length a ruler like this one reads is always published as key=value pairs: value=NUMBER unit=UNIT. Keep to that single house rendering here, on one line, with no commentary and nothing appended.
value=24 unit=mm
